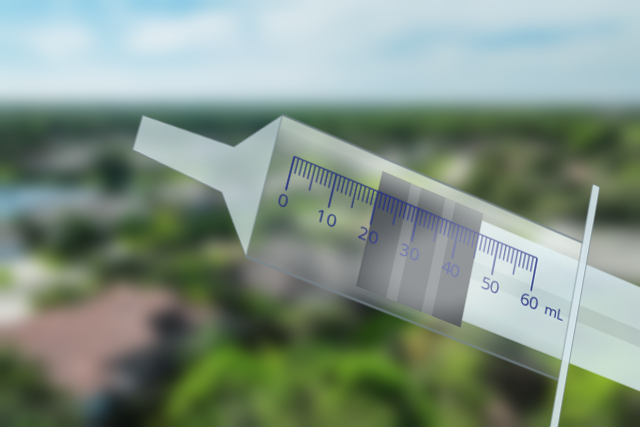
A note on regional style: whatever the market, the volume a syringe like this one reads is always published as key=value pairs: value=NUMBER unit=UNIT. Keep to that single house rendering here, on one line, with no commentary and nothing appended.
value=20 unit=mL
